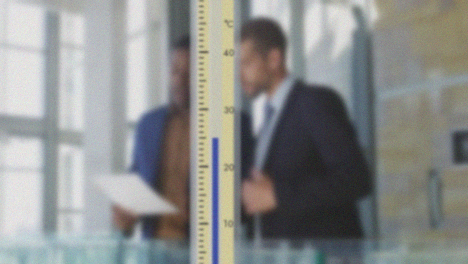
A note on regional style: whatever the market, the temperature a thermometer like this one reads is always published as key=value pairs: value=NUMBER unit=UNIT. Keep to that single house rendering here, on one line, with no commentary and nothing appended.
value=25 unit=°C
